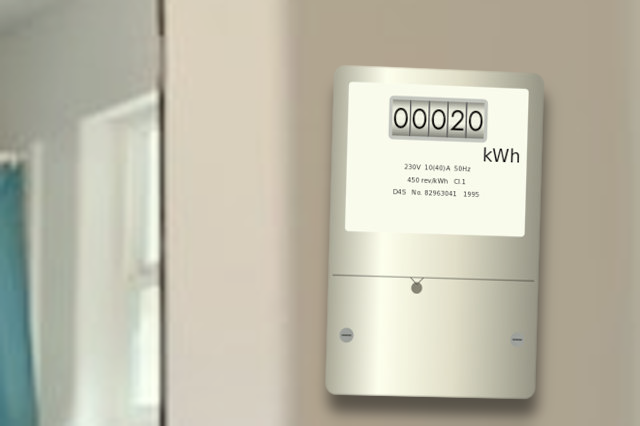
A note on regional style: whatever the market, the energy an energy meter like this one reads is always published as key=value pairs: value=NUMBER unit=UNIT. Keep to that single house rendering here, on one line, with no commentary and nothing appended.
value=20 unit=kWh
